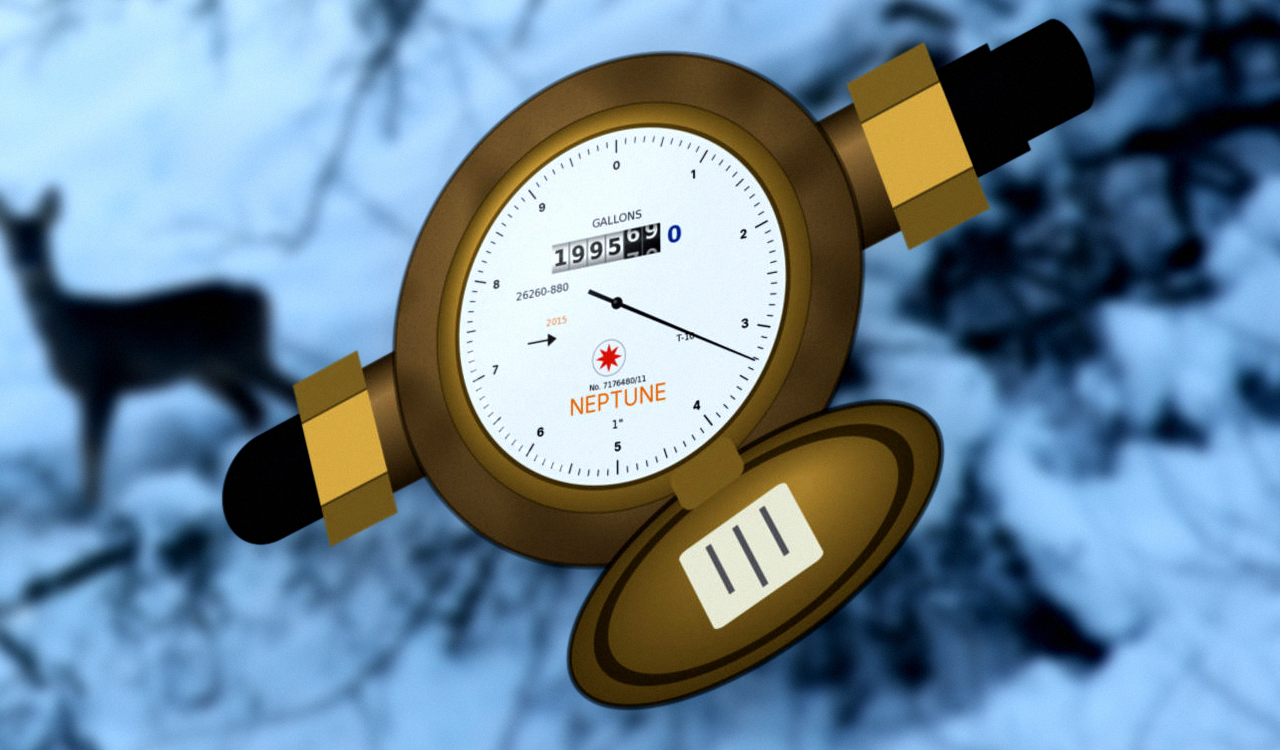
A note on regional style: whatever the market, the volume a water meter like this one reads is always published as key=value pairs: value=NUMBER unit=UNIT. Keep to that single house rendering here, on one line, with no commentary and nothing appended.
value=1995693.3 unit=gal
